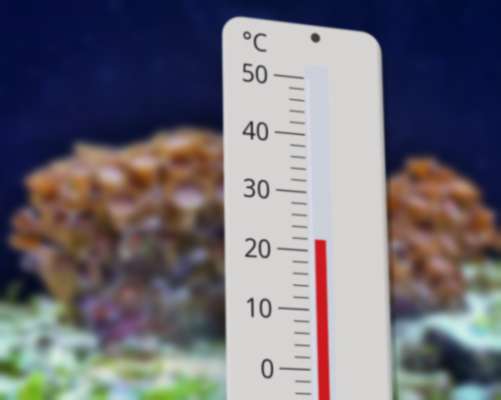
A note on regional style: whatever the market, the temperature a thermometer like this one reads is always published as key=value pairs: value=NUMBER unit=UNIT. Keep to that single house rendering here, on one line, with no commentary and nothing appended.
value=22 unit=°C
